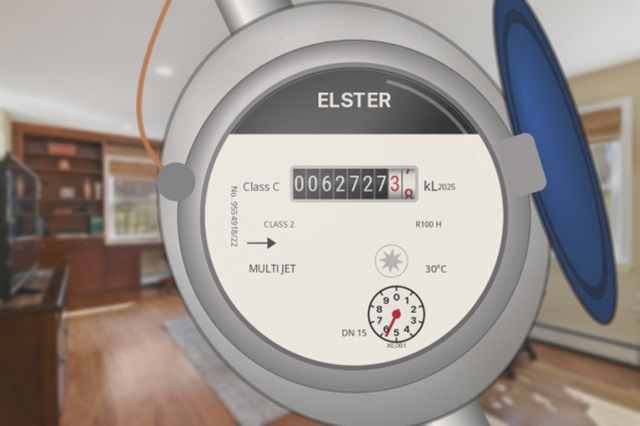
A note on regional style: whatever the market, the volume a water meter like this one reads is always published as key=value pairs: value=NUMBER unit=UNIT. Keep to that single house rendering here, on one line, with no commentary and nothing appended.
value=62727.375 unit=kL
